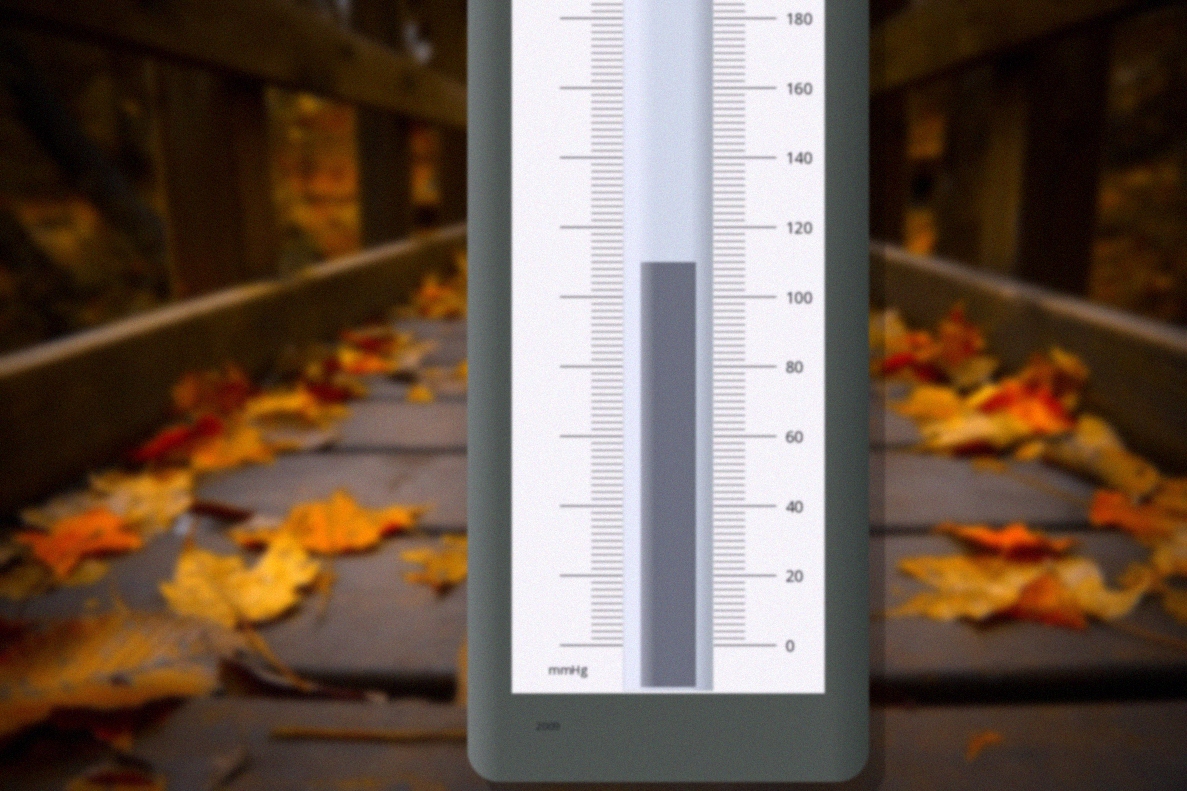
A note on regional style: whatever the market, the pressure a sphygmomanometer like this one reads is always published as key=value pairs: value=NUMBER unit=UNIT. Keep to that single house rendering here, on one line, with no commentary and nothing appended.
value=110 unit=mmHg
